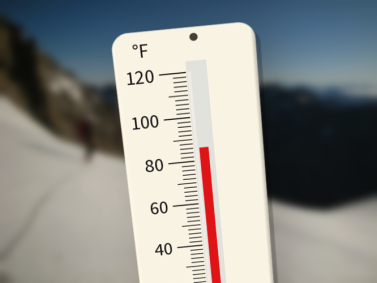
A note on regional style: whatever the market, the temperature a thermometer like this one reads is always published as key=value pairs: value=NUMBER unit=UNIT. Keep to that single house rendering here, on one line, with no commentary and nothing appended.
value=86 unit=°F
